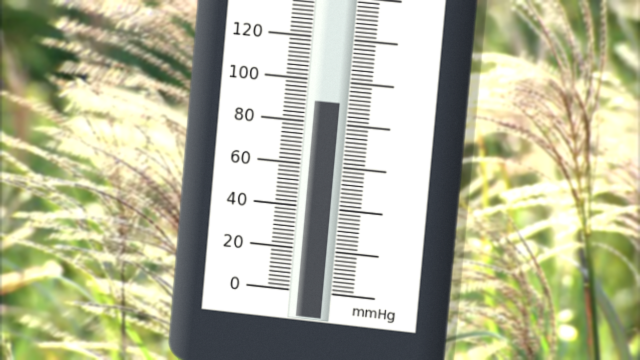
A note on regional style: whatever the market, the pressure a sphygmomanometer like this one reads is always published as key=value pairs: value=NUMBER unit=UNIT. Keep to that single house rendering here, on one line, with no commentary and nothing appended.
value=90 unit=mmHg
